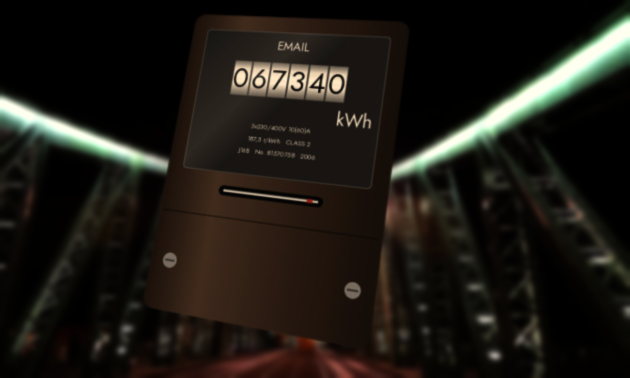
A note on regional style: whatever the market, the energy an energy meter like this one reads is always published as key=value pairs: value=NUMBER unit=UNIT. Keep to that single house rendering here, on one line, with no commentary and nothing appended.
value=67340 unit=kWh
